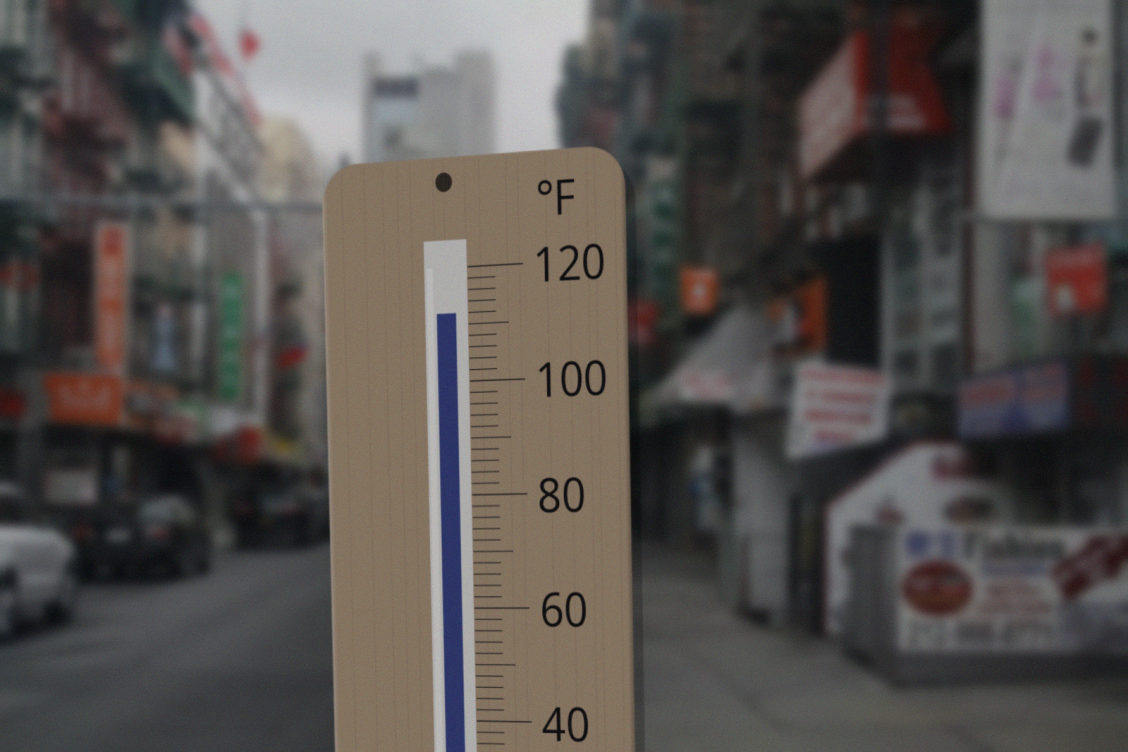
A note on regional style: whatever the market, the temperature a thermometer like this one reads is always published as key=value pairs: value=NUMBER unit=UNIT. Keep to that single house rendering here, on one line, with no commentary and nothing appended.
value=112 unit=°F
